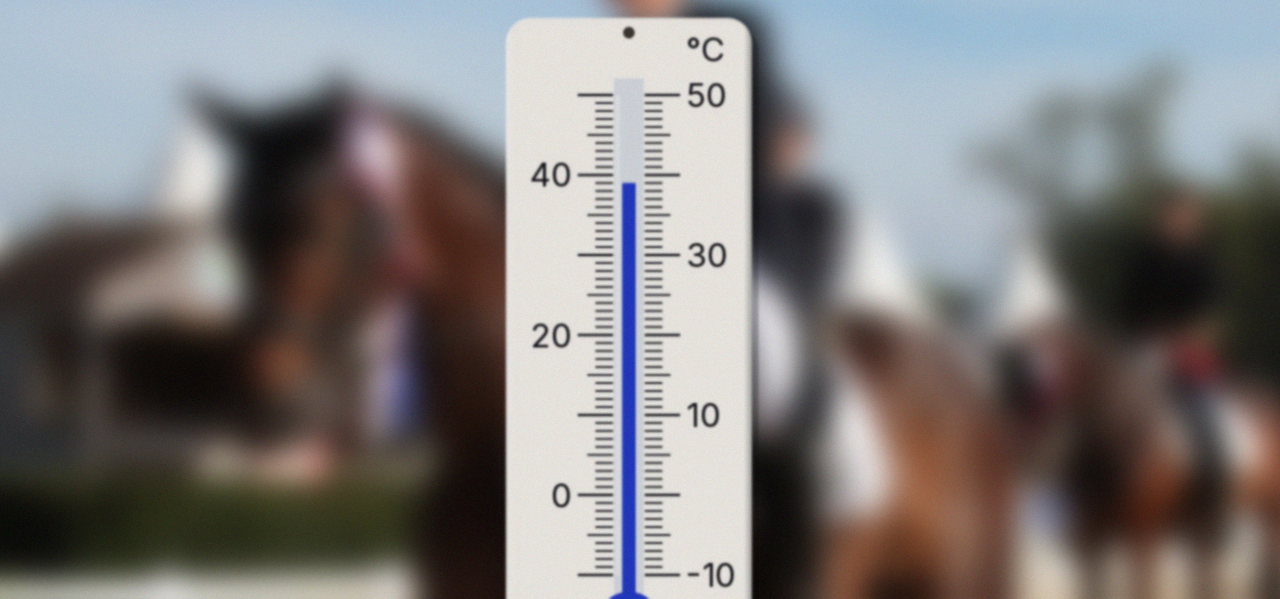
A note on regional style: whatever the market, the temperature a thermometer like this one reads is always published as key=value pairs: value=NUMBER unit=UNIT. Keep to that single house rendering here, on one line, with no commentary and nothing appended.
value=39 unit=°C
